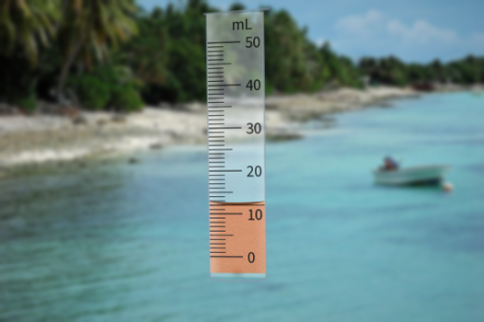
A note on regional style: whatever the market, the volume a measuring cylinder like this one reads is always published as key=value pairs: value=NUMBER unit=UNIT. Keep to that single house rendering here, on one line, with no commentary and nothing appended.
value=12 unit=mL
